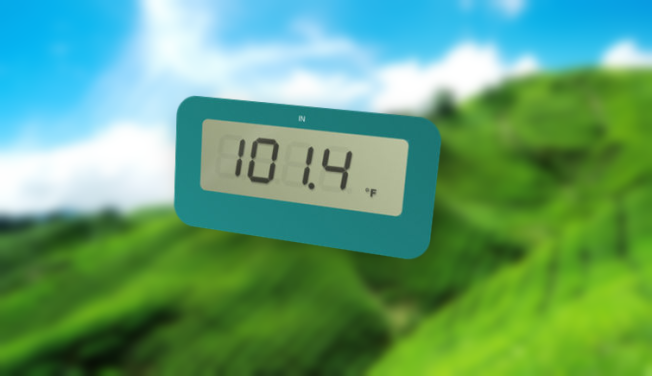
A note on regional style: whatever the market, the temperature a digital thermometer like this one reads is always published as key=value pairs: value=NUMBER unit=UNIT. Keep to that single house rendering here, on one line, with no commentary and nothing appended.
value=101.4 unit=°F
